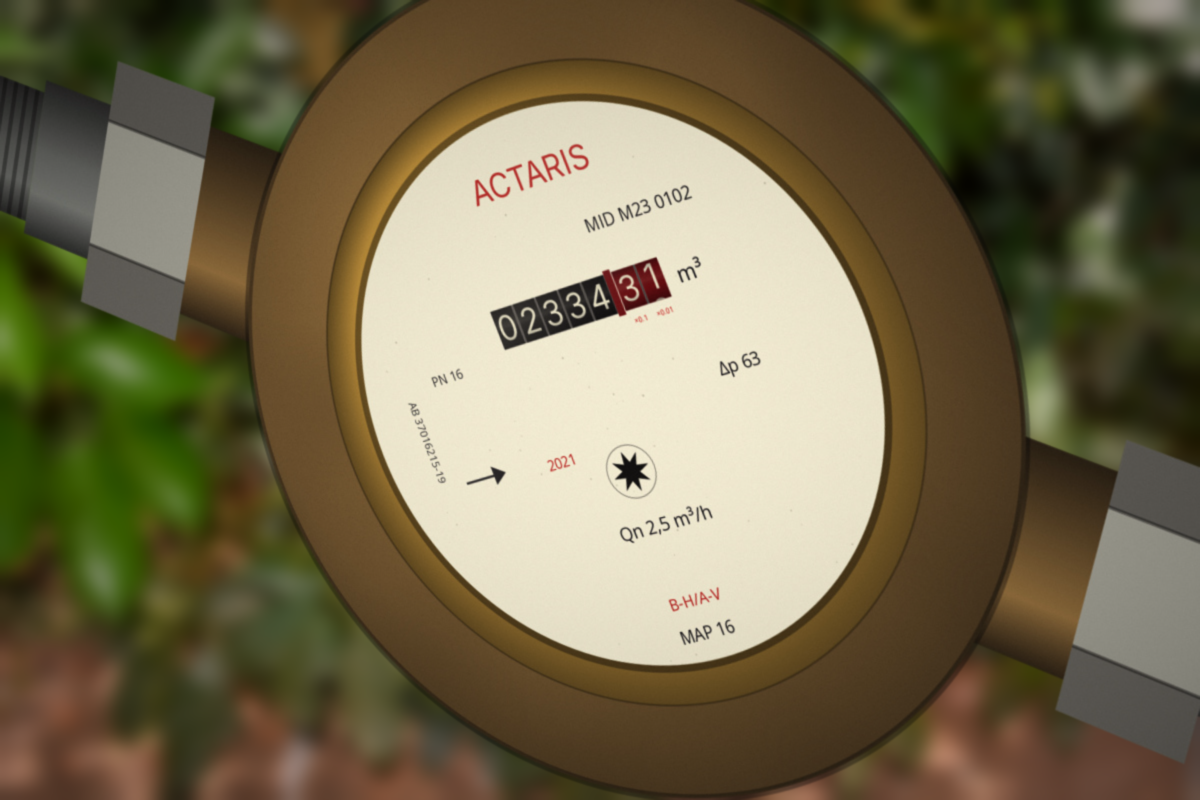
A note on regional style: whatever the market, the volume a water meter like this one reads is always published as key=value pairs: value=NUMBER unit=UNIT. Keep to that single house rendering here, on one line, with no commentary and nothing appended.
value=2334.31 unit=m³
